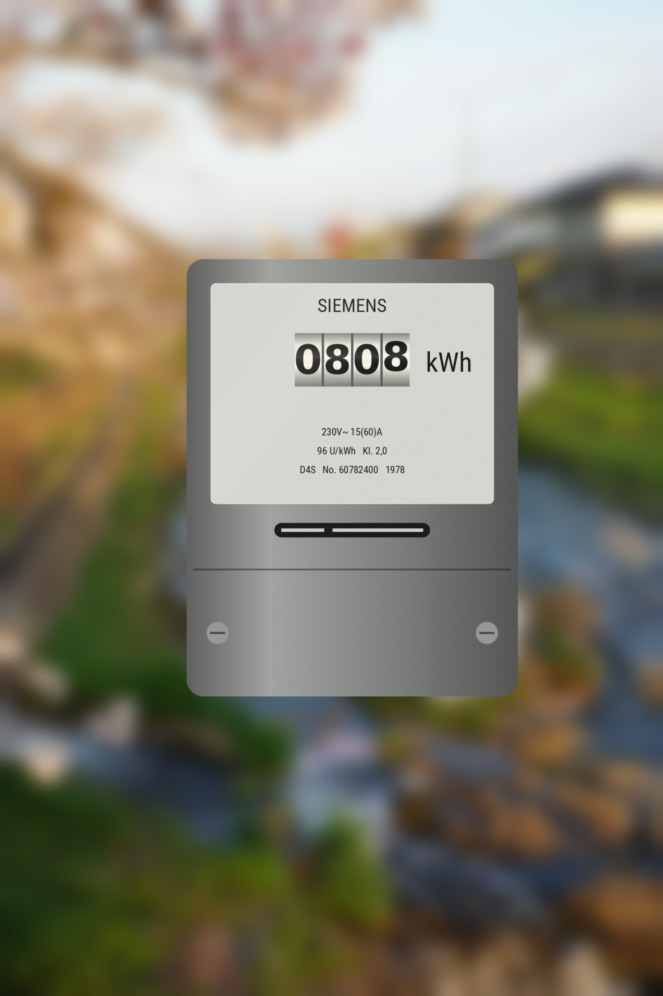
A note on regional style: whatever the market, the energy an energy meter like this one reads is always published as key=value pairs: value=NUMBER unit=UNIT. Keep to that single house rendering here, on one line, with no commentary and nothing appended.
value=808 unit=kWh
